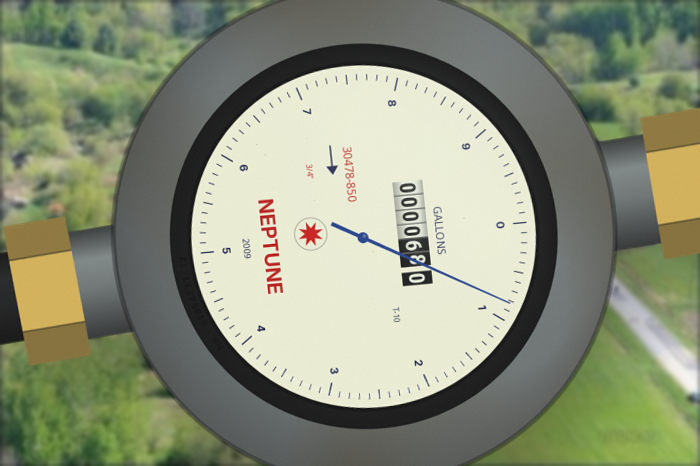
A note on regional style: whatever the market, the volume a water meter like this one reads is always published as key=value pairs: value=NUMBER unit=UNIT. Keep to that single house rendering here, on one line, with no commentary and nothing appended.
value=680.8 unit=gal
